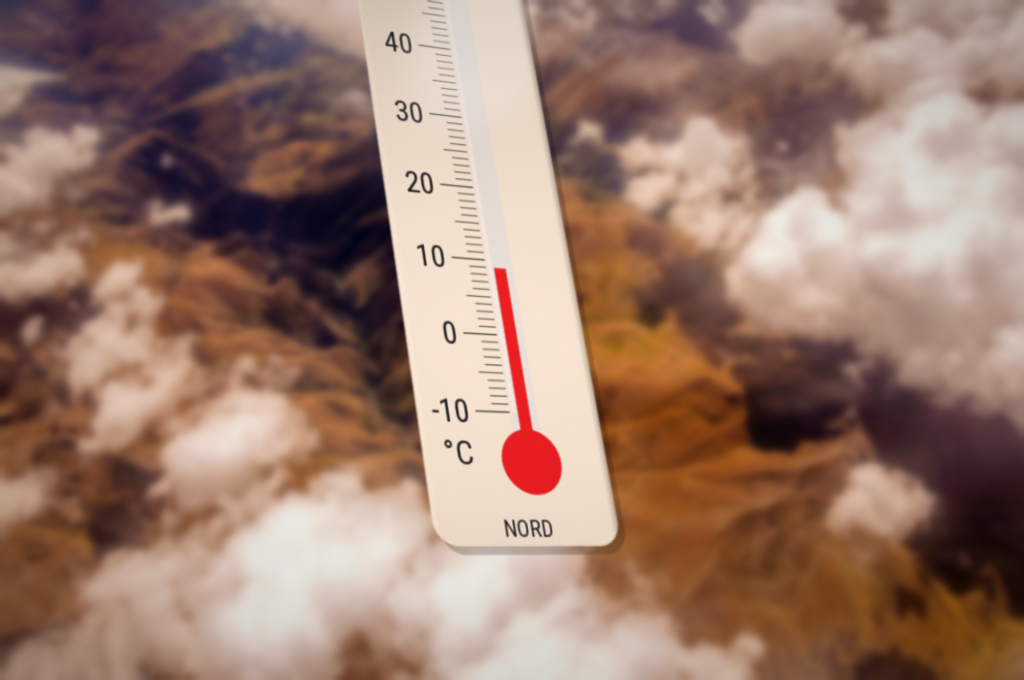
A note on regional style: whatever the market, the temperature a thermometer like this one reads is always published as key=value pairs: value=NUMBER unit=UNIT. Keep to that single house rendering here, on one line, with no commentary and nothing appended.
value=9 unit=°C
